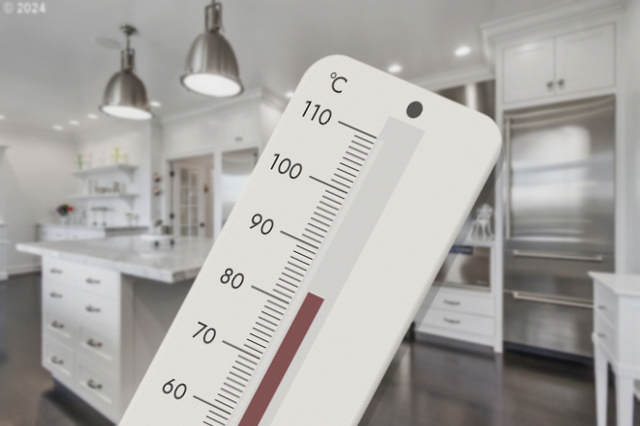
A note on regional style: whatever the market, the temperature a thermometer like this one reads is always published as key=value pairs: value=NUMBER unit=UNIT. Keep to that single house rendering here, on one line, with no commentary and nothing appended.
value=83 unit=°C
